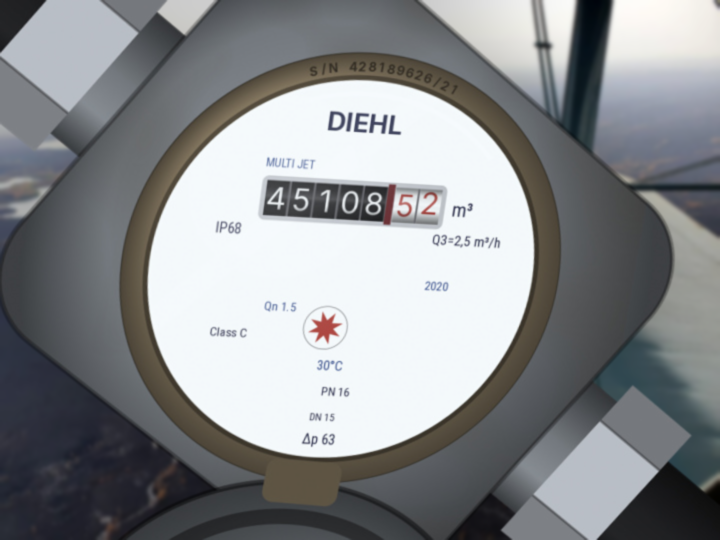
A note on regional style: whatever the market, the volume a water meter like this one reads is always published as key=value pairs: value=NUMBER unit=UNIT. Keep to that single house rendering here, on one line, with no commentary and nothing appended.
value=45108.52 unit=m³
